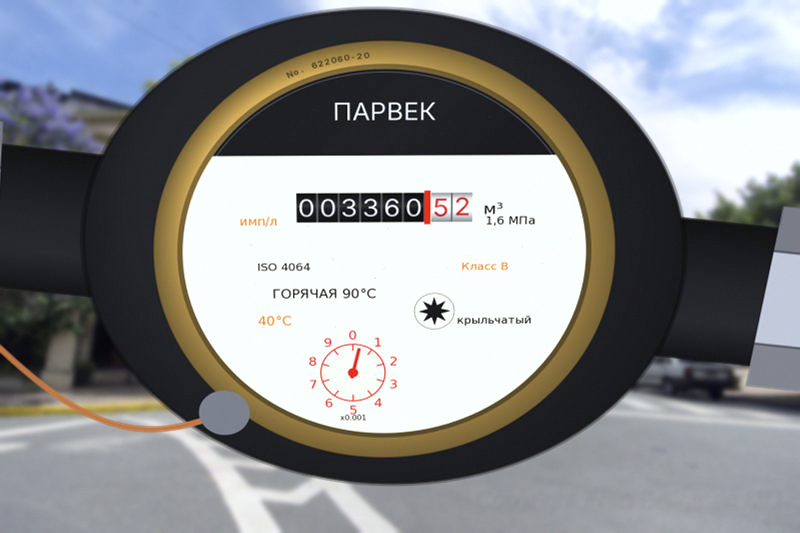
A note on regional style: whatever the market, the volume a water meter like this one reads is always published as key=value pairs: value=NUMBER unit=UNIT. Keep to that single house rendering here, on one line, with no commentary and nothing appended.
value=3360.520 unit=m³
